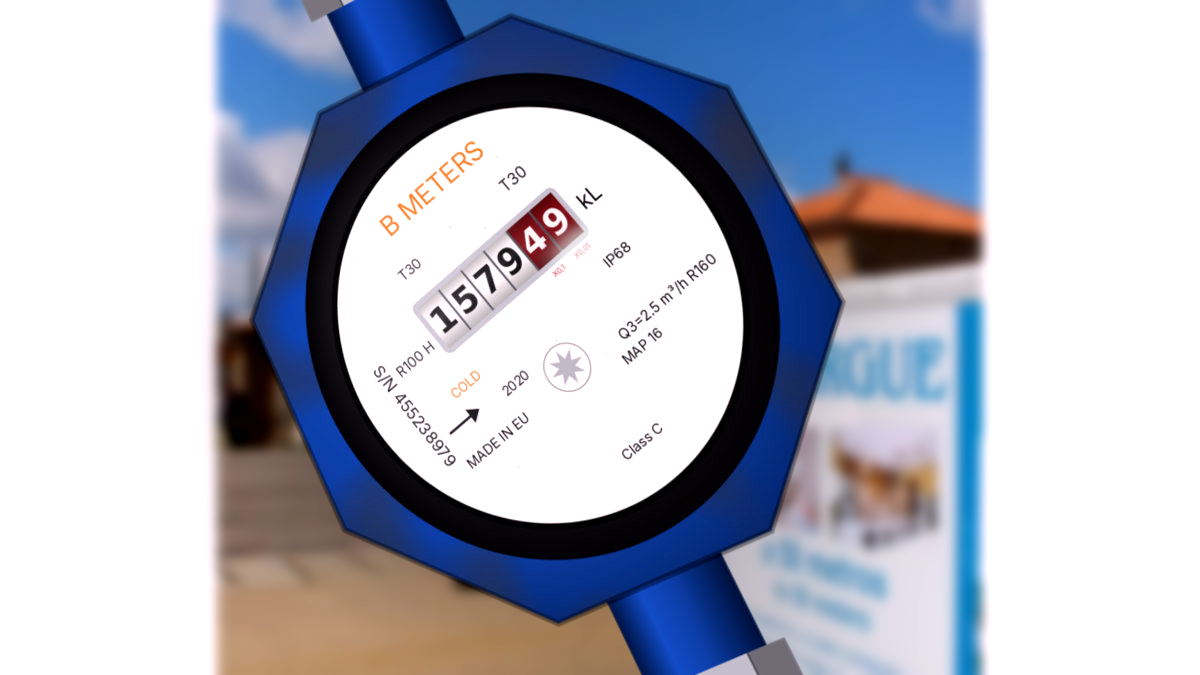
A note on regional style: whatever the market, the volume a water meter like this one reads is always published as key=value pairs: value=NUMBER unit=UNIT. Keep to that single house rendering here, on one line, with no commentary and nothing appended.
value=1579.49 unit=kL
